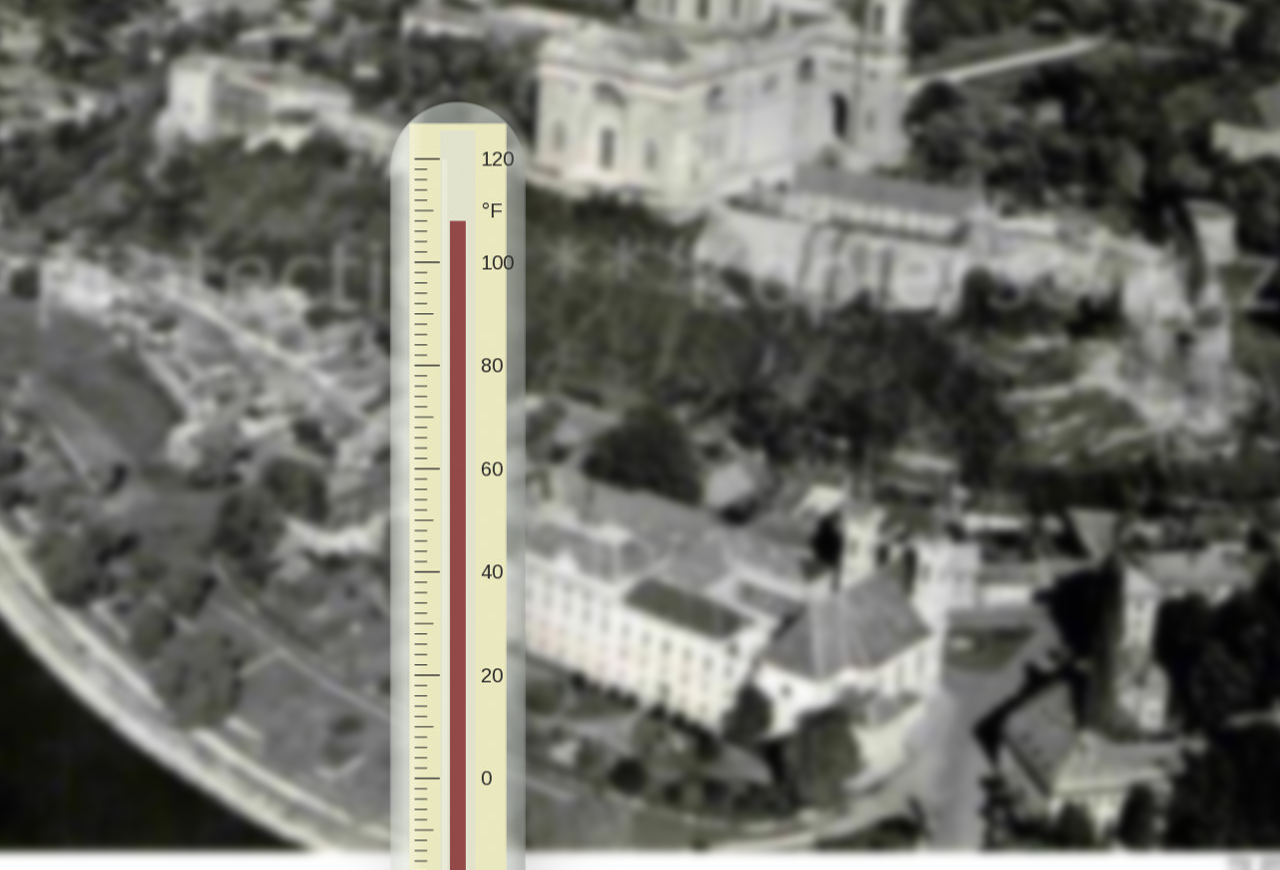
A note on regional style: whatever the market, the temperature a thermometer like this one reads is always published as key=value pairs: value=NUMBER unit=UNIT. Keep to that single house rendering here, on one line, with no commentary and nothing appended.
value=108 unit=°F
